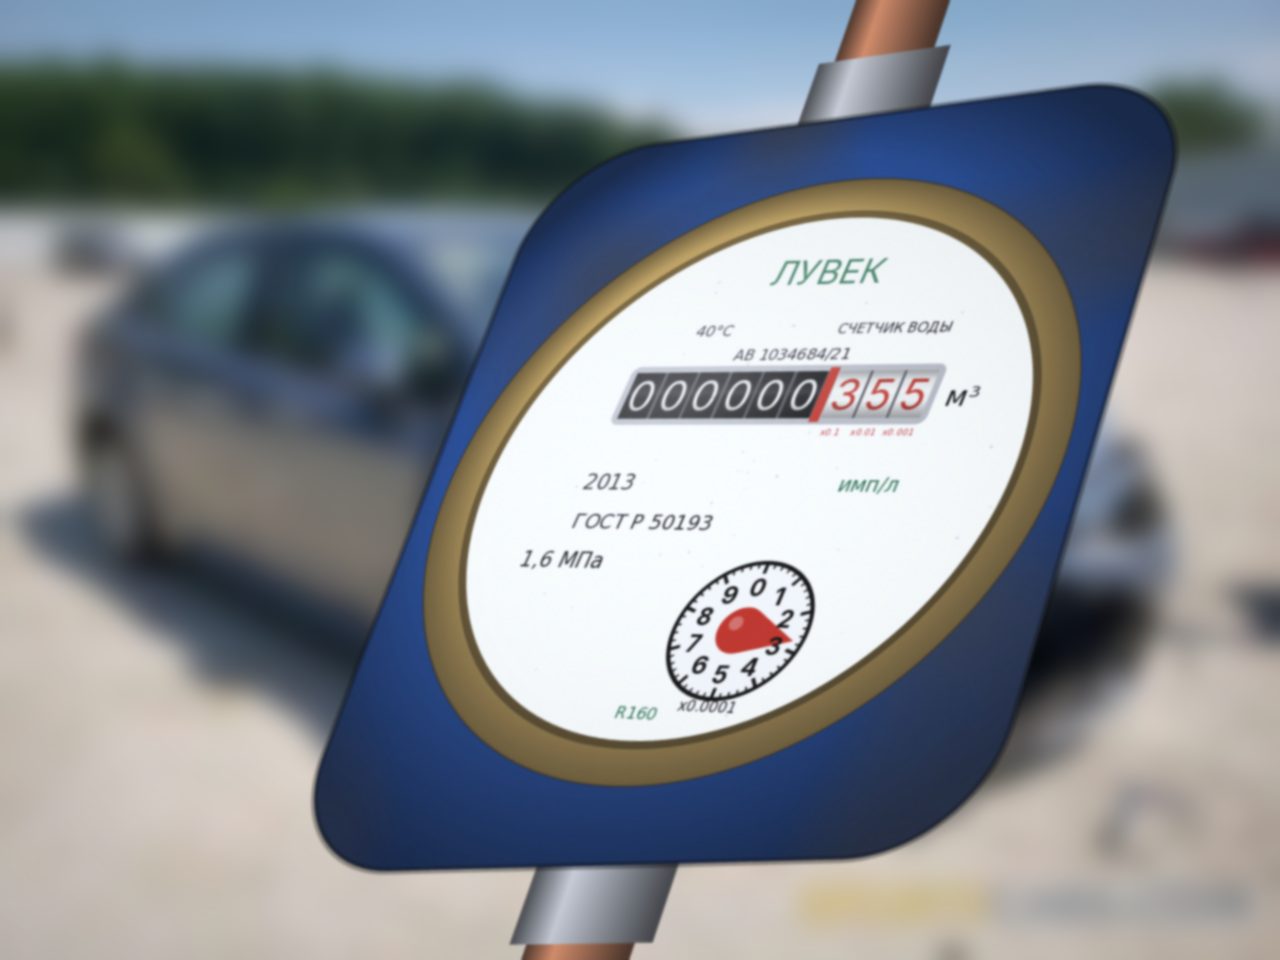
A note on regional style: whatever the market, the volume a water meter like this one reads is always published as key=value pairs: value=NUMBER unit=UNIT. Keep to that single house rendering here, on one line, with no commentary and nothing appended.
value=0.3552 unit=m³
